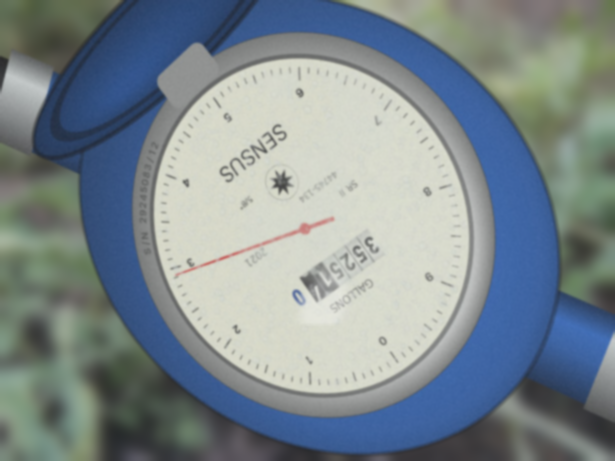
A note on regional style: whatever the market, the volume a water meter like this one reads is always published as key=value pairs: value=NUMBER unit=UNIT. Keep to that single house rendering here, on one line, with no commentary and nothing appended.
value=3525172.9 unit=gal
